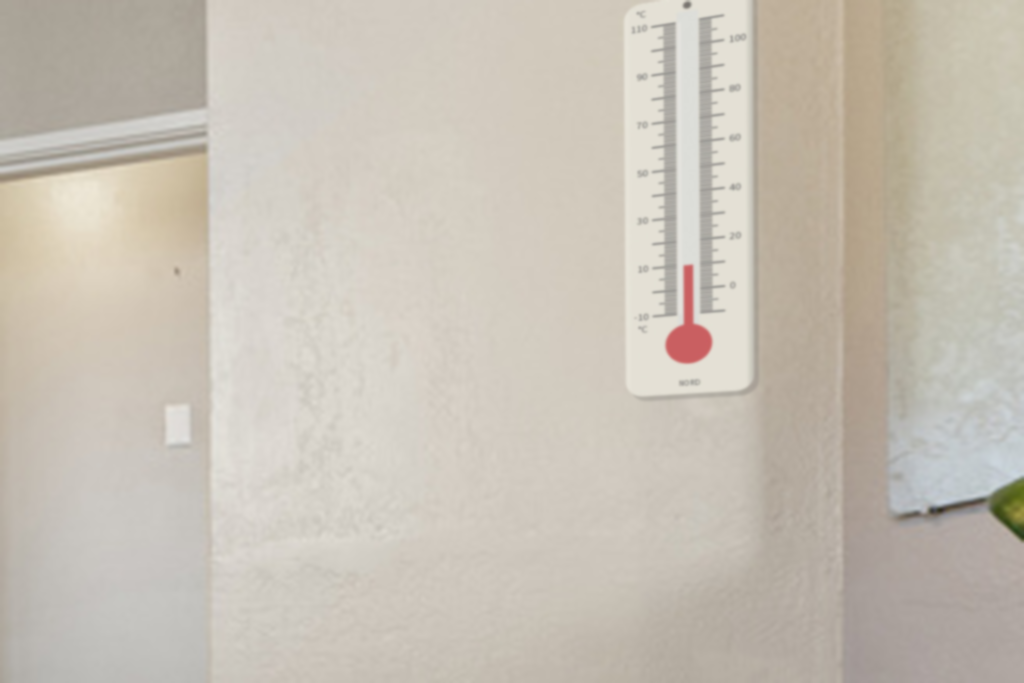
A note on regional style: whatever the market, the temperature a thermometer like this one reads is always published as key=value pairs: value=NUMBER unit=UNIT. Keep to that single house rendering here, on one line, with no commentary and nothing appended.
value=10 unit=°C
